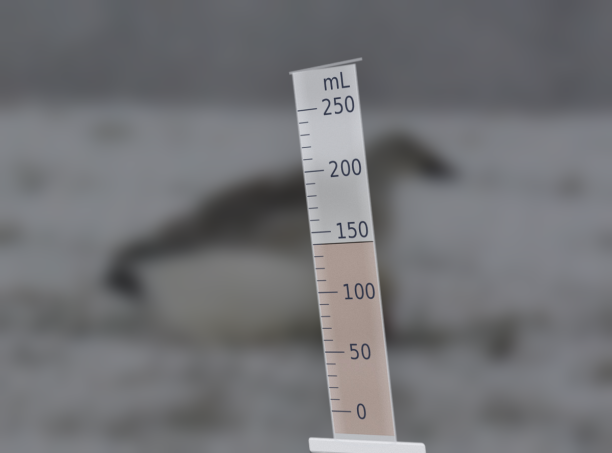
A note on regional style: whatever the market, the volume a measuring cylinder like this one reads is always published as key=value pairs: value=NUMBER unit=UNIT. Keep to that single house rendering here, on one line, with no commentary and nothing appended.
value=140 unit=mL
